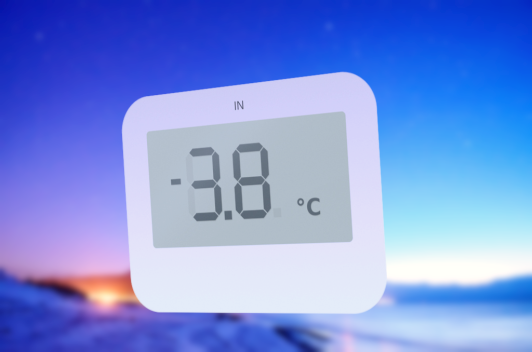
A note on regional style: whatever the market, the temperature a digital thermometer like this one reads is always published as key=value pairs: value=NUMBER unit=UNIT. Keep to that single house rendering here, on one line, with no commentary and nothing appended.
value=-3.8 unit=°C
